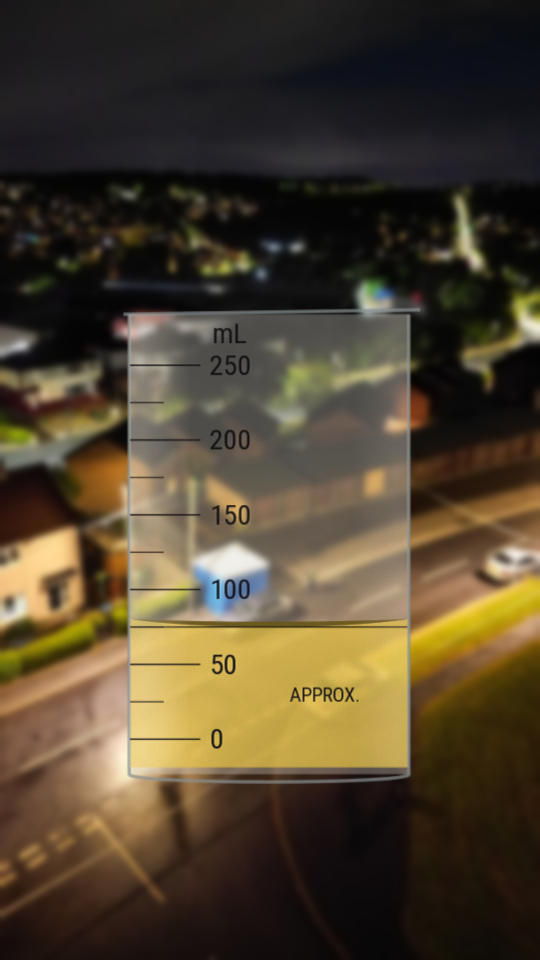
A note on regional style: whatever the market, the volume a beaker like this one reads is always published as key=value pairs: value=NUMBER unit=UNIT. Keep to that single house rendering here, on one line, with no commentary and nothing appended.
value=75 unit=mL
